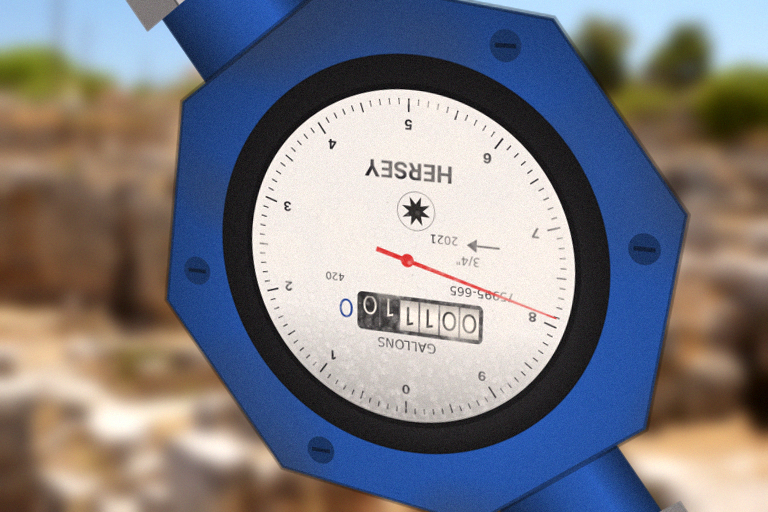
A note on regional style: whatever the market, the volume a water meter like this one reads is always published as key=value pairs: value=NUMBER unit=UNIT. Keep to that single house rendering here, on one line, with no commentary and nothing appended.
value=11097.9 unit=gal
